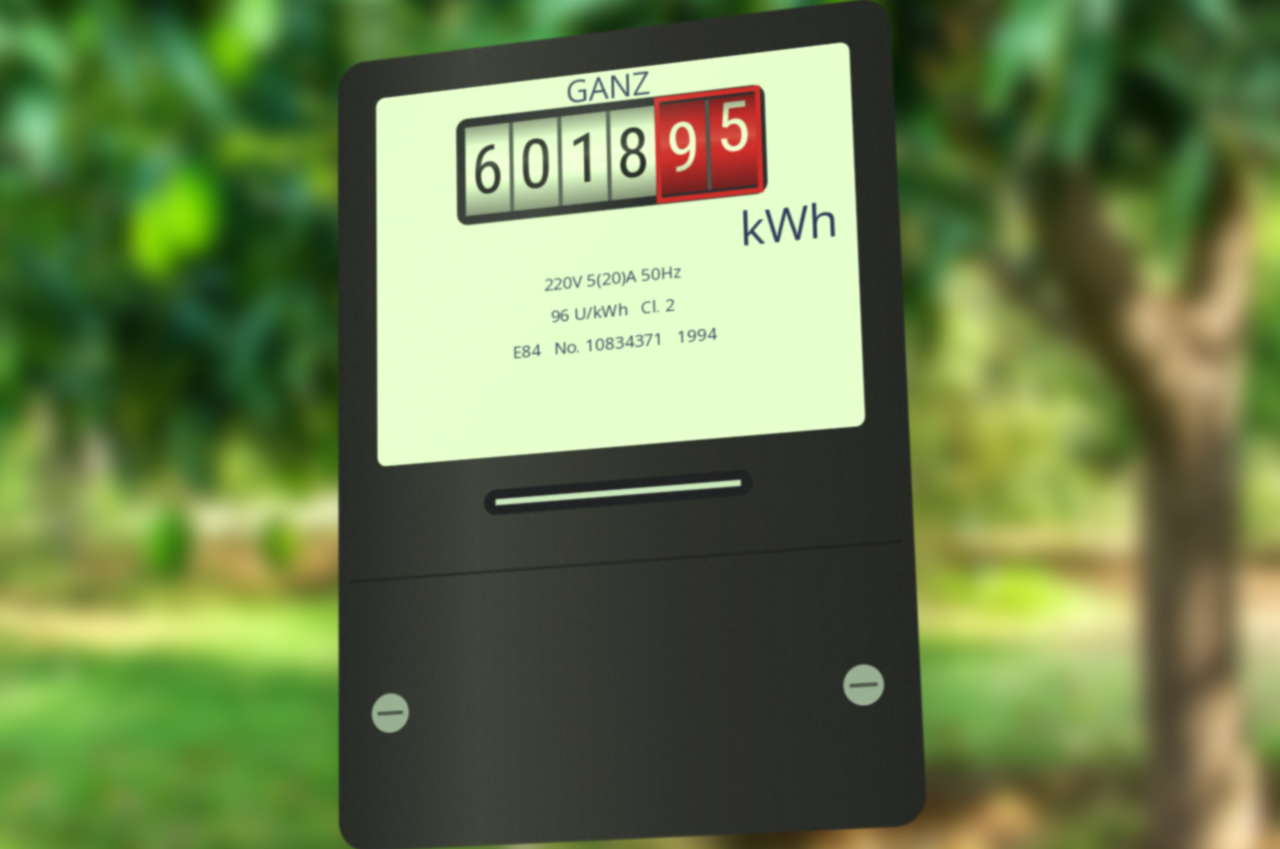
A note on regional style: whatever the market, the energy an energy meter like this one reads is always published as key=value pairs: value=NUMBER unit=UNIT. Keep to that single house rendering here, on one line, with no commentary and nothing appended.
value=6018.95 unit=kWh
